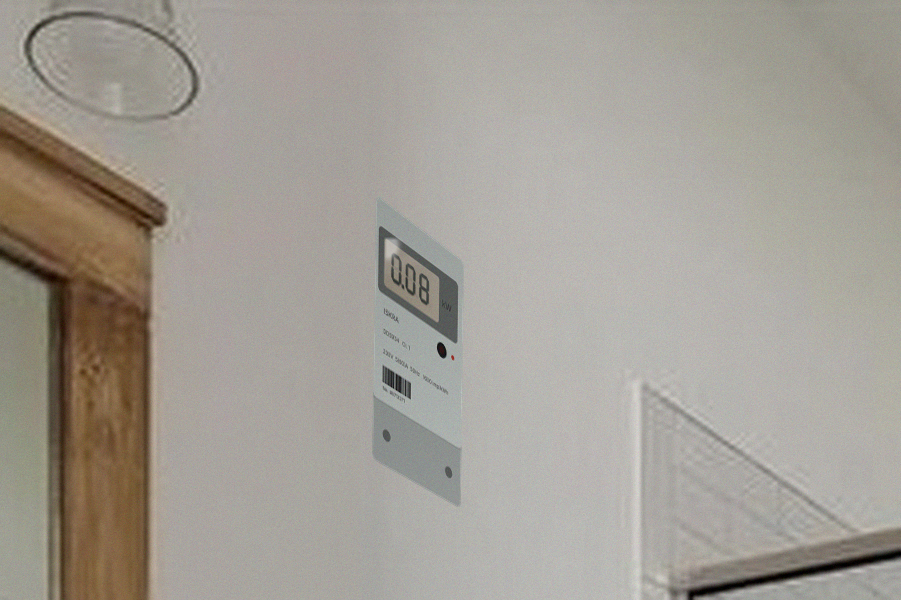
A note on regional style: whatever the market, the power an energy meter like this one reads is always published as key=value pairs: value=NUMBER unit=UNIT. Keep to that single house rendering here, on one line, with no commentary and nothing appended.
value=0.08 unit=kW
